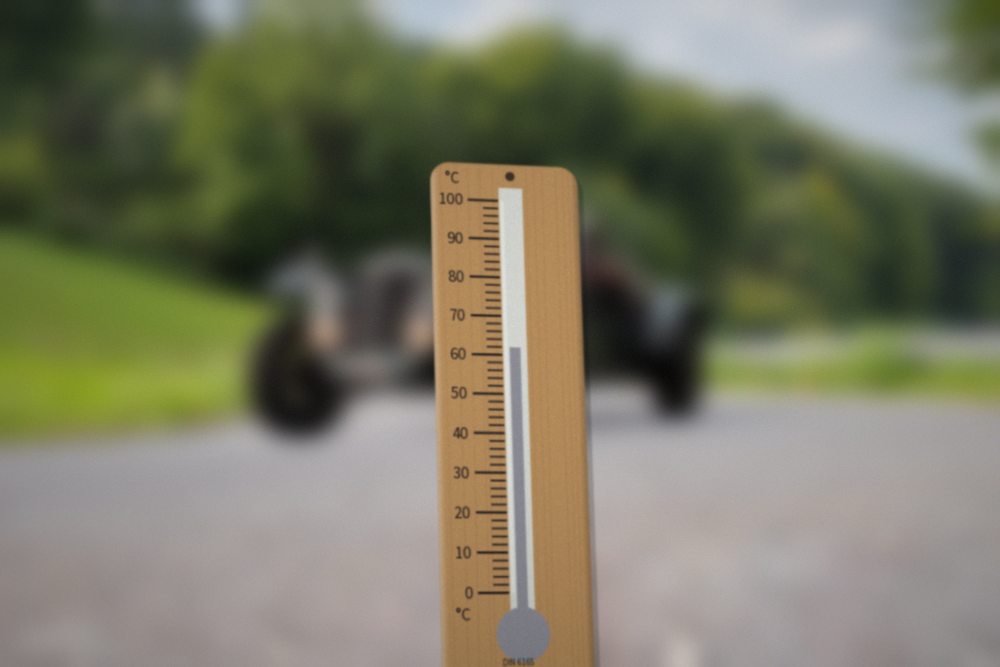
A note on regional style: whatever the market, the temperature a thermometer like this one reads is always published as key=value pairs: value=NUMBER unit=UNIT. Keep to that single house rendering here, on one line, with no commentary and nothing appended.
value=62 unit=°C
